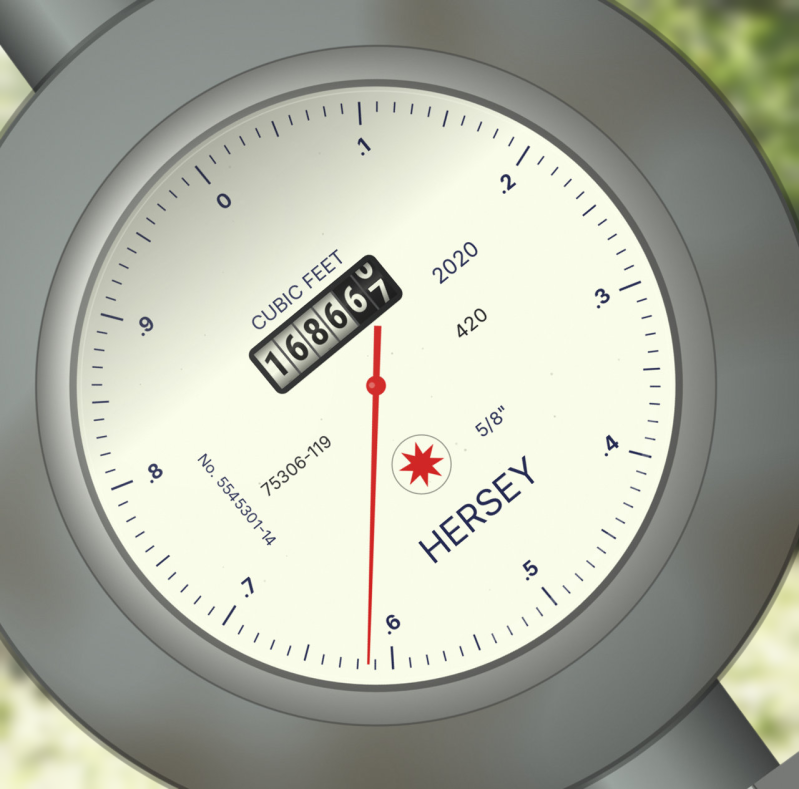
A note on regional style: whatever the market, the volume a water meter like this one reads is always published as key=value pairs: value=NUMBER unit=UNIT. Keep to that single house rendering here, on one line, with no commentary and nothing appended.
value=168666.61 unit=ft³
